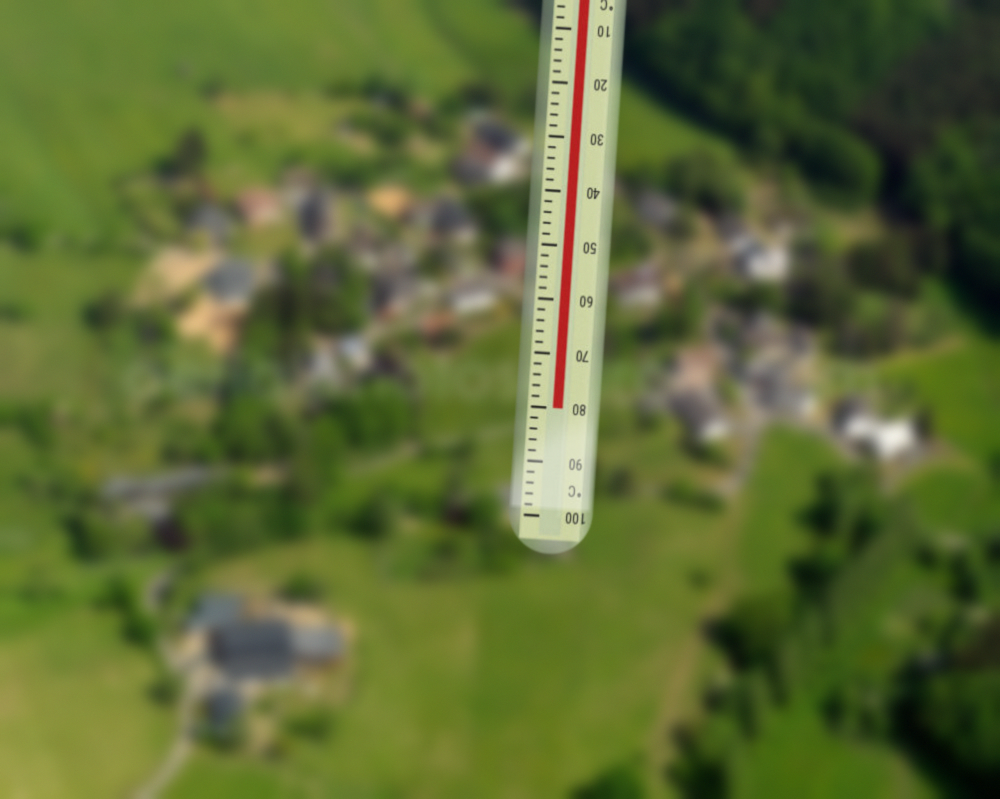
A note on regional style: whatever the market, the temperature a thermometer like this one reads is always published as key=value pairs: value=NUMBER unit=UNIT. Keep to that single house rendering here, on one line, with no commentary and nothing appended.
value=80 unit=°C
